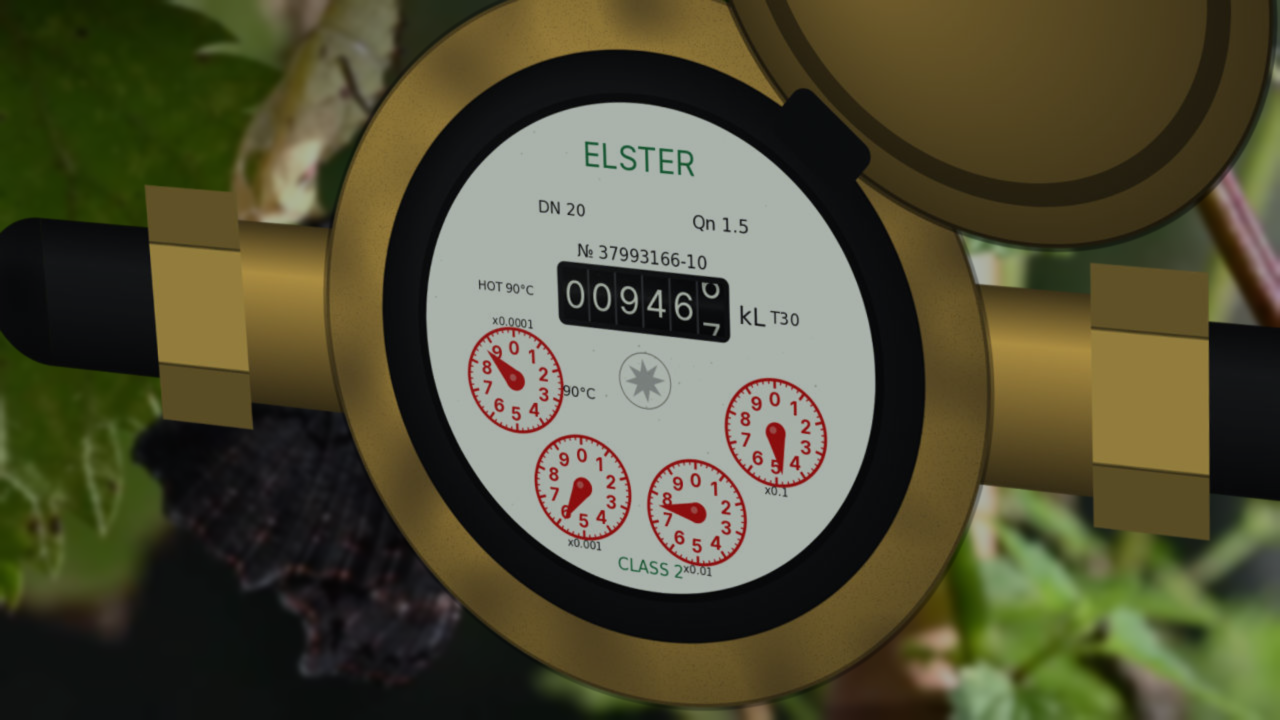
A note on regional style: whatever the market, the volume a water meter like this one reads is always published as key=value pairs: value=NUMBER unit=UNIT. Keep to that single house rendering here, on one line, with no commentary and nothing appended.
value=9466.4758 unit=kL
